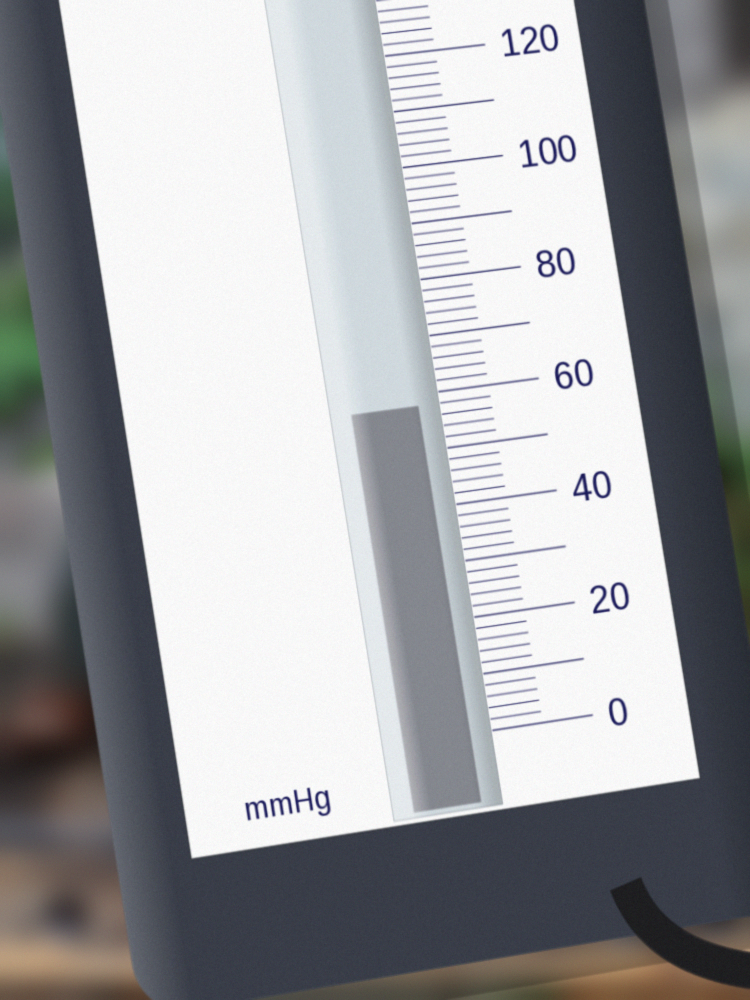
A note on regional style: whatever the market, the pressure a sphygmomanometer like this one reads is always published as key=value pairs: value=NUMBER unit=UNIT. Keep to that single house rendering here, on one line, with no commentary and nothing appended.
value=58 unit=mmHg
